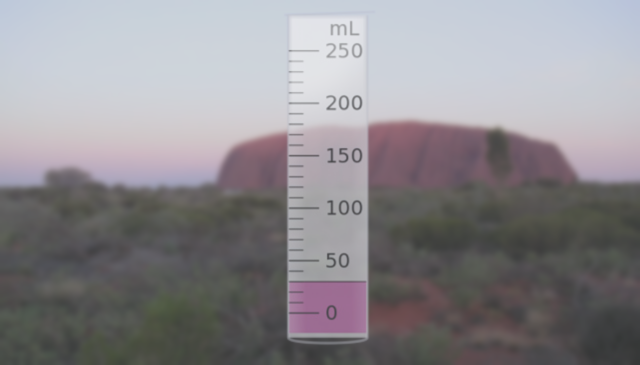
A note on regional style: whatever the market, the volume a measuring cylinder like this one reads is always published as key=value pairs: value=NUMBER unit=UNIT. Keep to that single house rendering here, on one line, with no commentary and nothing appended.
value=30 unit=mL
